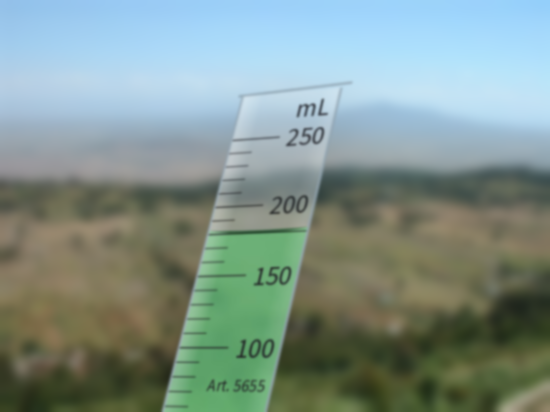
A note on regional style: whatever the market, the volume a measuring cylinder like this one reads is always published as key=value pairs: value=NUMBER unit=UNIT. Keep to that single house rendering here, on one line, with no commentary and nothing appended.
value=180 unit=mL
